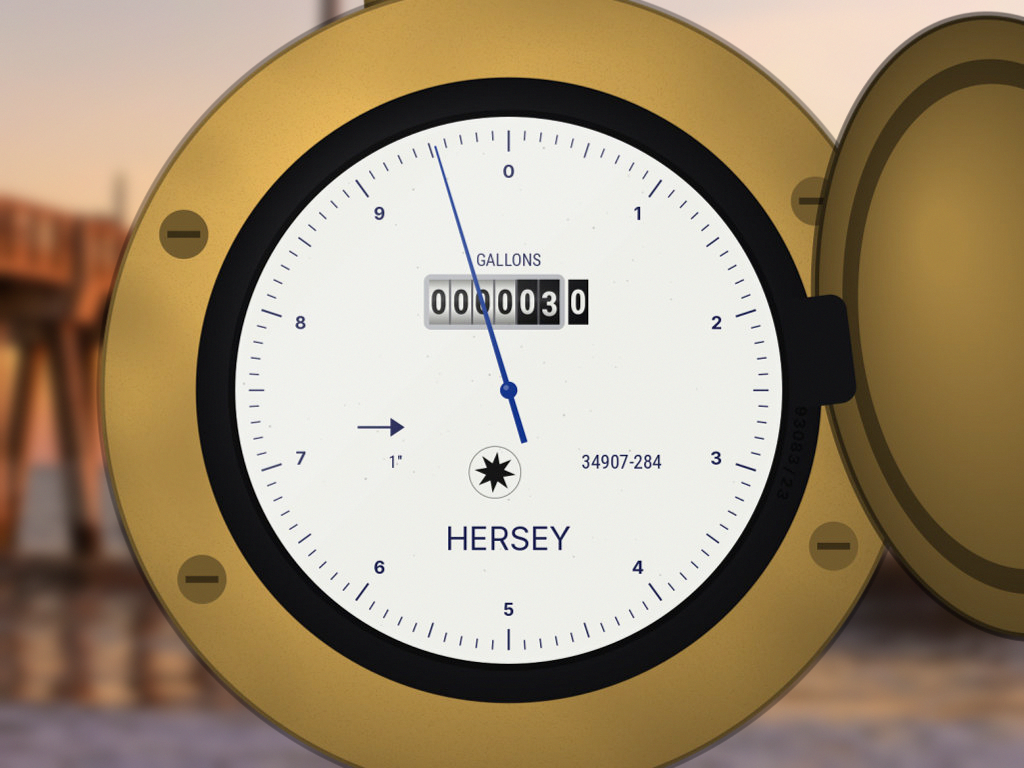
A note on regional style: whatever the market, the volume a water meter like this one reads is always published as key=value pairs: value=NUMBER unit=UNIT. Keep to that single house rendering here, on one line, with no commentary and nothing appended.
value=29.5 unit=gal
